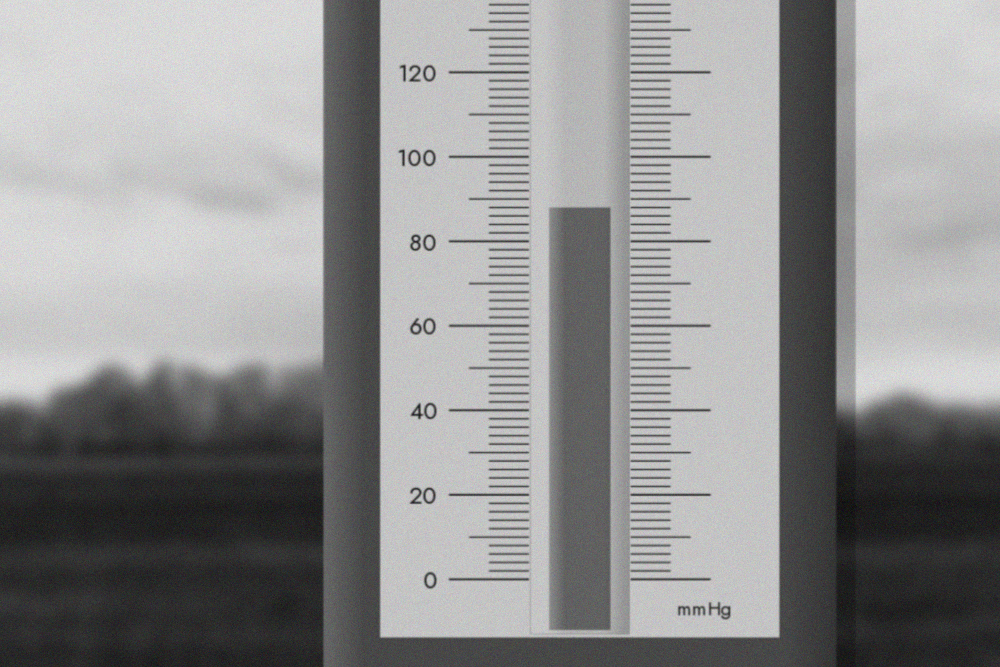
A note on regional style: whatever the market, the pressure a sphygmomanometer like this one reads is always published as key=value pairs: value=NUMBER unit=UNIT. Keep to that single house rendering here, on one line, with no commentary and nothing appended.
value=88 unit=mmHg
